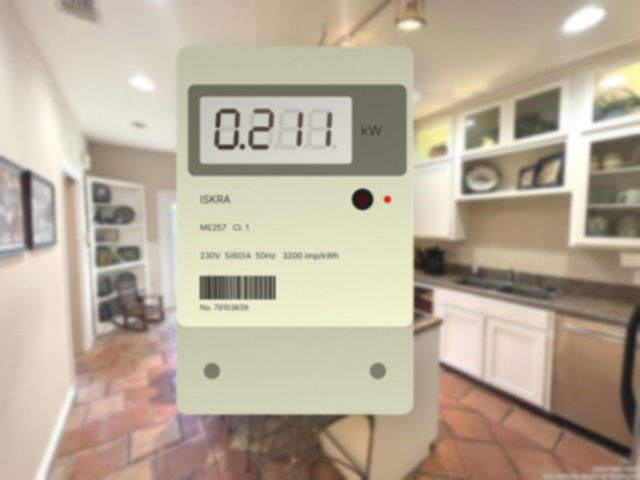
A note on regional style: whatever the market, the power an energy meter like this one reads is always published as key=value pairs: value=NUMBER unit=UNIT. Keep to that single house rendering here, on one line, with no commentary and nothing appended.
value=0.211 unit=kW
